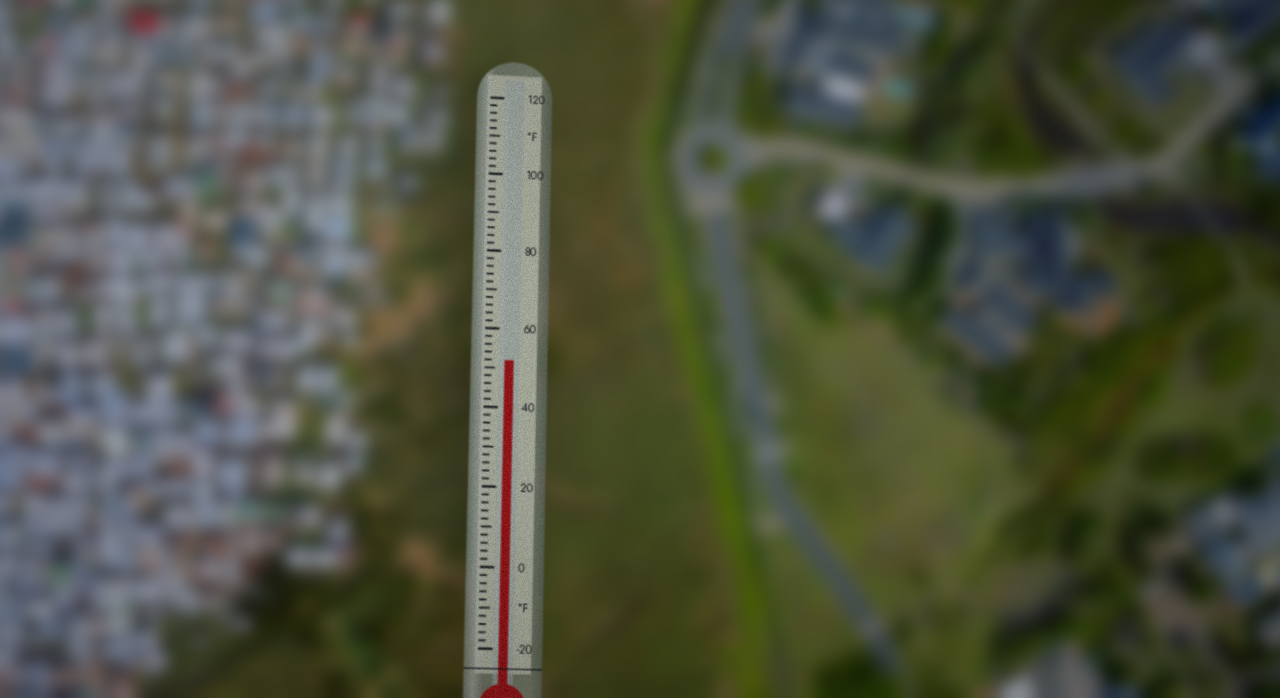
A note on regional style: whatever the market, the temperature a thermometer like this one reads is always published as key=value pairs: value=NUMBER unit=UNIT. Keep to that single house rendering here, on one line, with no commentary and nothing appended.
value=52 unit=°F
